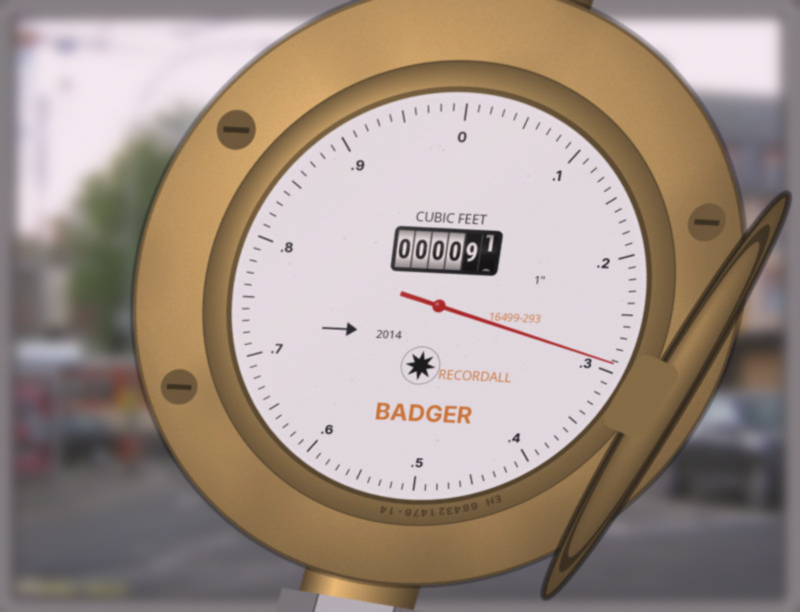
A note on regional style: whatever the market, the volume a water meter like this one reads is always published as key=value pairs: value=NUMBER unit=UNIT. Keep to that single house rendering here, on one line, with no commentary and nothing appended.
value=91.29 unit=ft³
